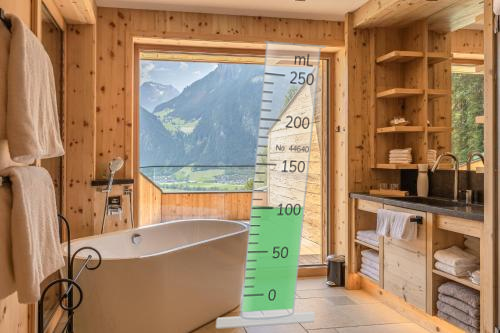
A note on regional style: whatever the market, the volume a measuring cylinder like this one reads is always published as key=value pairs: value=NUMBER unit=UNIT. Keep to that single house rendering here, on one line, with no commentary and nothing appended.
value=100 unit=mL
